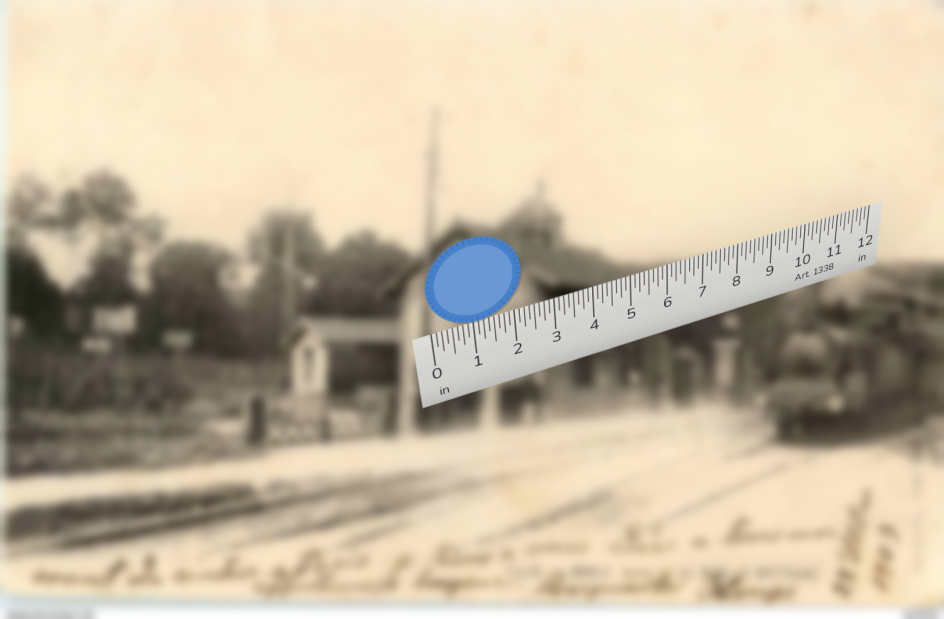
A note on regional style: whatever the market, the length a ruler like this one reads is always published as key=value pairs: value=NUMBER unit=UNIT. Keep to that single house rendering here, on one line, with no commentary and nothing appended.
value=2.25 unit=in
